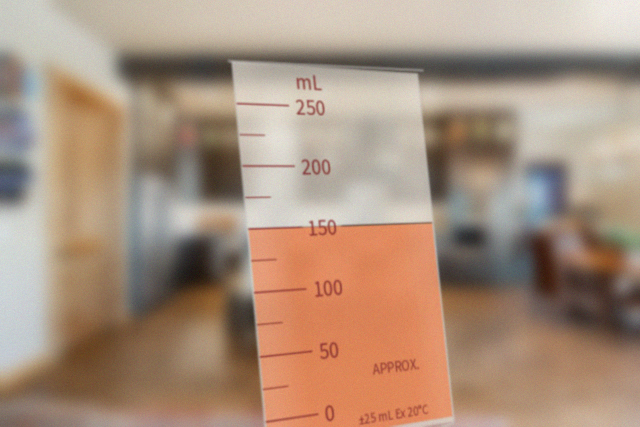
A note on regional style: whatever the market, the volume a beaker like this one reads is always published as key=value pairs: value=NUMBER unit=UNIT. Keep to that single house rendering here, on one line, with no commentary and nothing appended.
value=150 unit=mL
